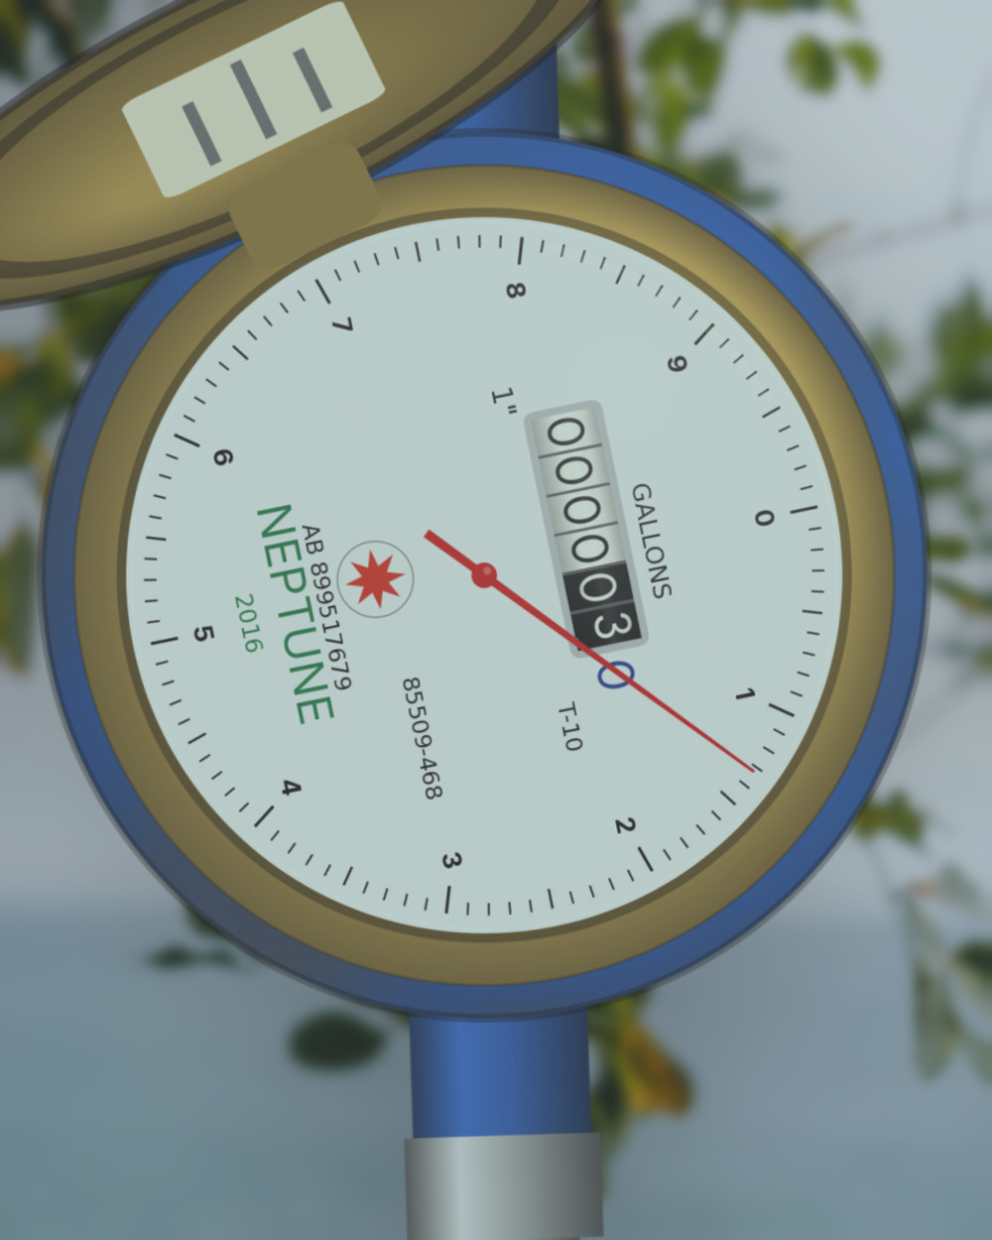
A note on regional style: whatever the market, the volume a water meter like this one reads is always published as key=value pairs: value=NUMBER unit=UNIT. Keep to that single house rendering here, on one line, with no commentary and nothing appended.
value=31.3 unit=gal
